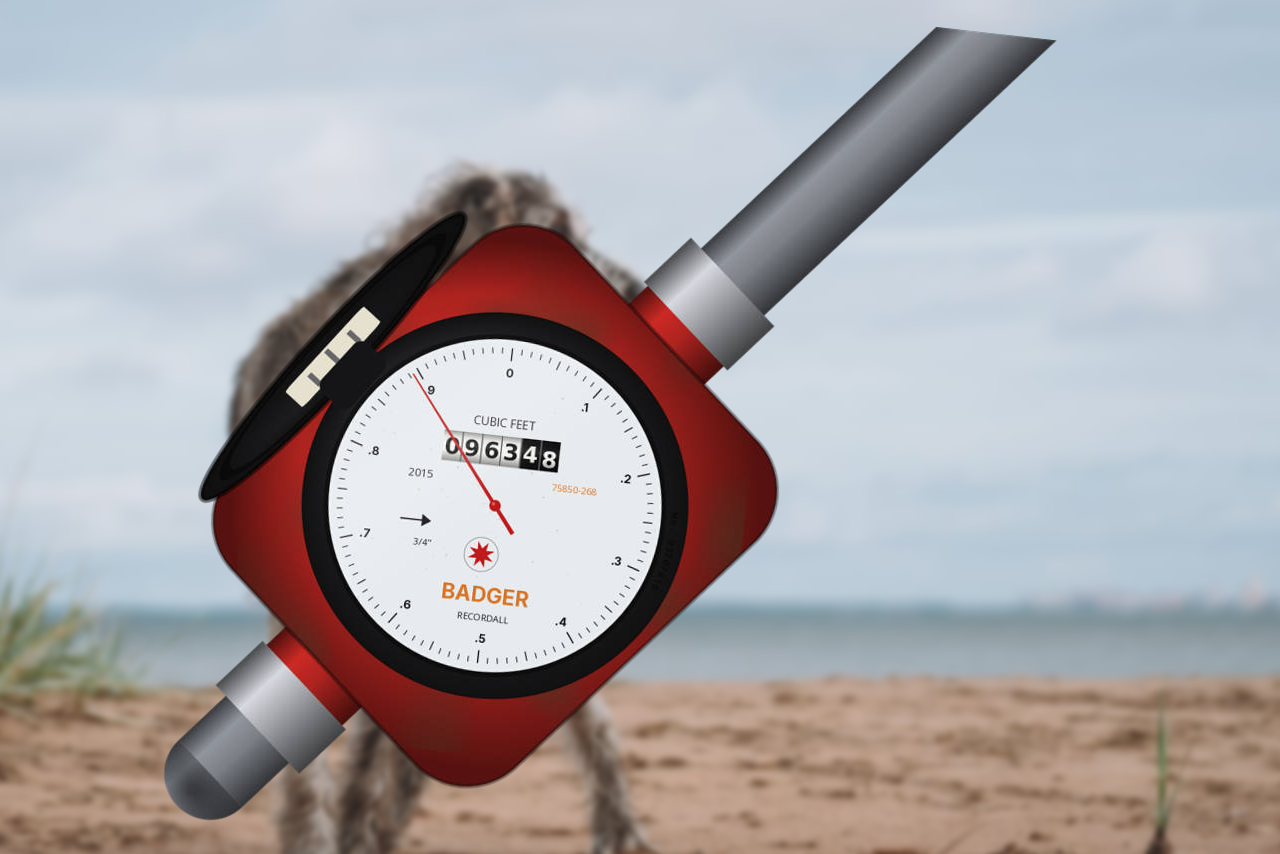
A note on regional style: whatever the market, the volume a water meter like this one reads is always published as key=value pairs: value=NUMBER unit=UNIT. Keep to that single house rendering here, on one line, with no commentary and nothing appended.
value=96347.89 unit=ft³
